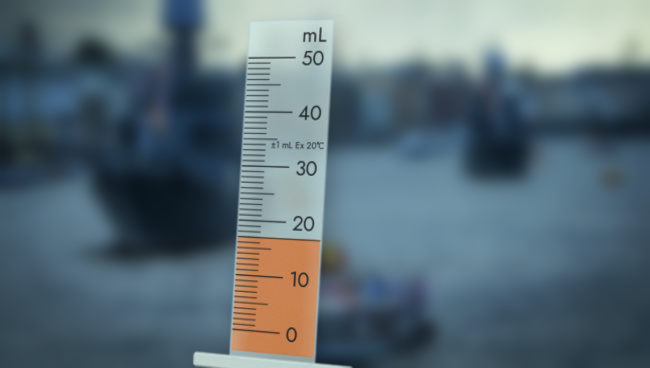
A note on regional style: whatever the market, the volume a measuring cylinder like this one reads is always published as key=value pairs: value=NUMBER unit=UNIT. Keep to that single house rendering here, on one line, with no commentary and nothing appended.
value=17 unit=mL
